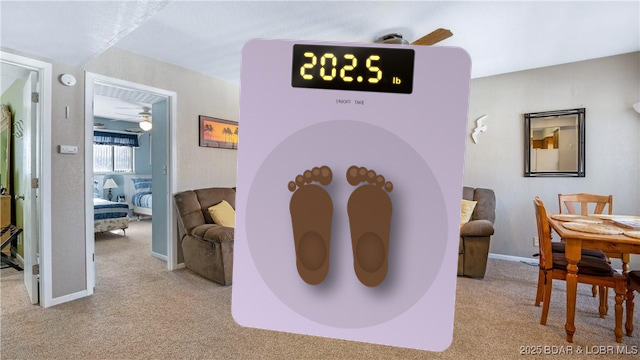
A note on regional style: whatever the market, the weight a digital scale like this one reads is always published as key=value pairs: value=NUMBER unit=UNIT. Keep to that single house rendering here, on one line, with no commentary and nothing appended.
value=202.5 unit=lb
